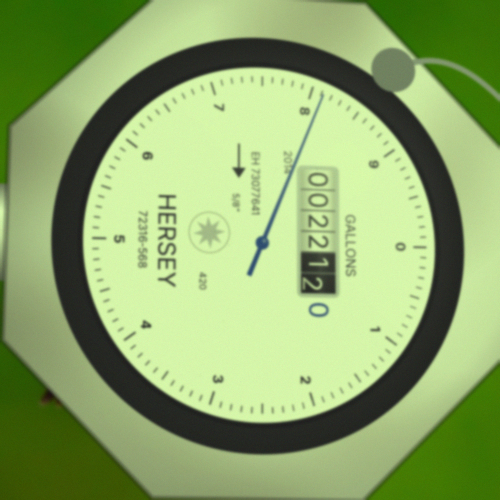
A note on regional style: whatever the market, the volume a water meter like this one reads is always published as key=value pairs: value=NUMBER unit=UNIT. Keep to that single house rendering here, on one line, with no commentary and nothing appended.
value=22118.1 unit=gal
